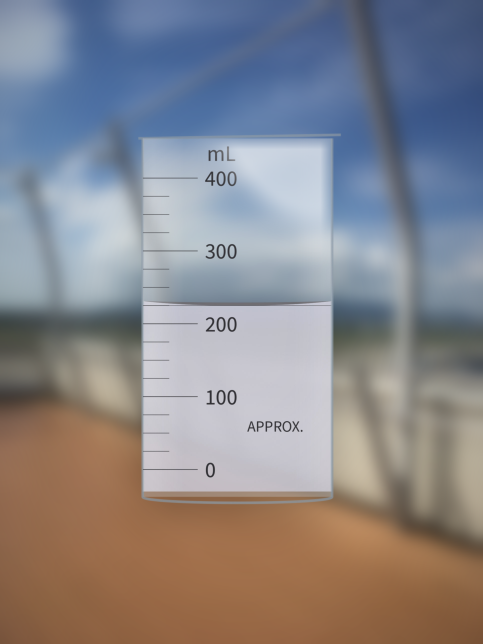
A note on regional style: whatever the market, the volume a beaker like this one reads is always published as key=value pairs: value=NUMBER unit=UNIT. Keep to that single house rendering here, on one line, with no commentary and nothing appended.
value=225 unit=mL
